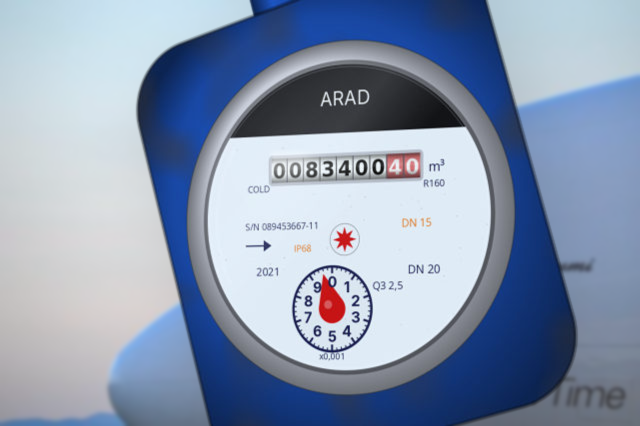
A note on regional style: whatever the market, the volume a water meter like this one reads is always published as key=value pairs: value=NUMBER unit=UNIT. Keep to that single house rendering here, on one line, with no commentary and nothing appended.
value=83400.399 unit=m³
